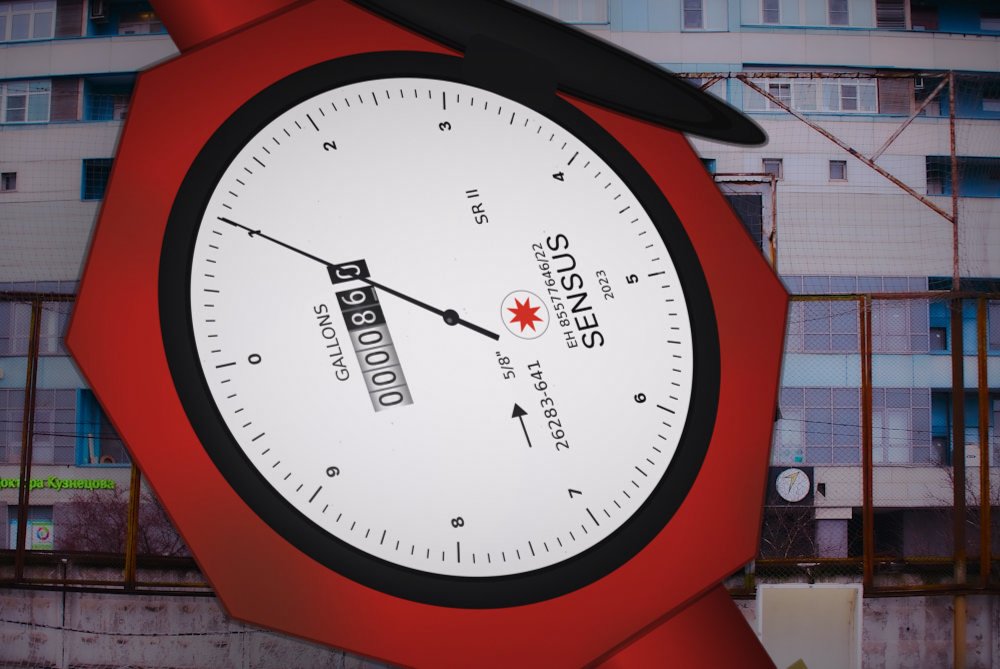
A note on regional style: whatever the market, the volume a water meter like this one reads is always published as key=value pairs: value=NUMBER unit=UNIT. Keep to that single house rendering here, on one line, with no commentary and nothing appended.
value=861.0 unit=gal
